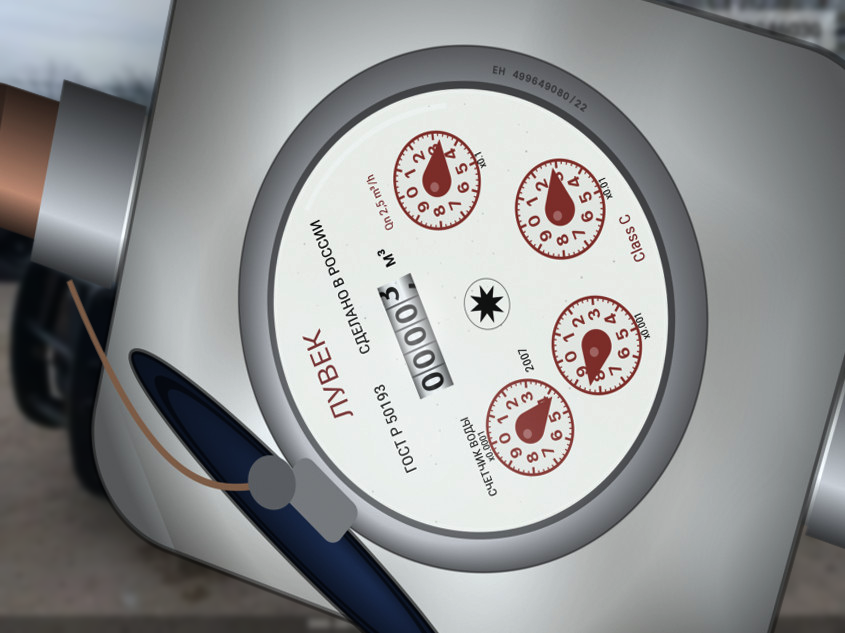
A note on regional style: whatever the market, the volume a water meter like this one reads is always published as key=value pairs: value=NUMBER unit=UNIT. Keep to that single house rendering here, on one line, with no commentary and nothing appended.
value=3.3284 unit=m³
